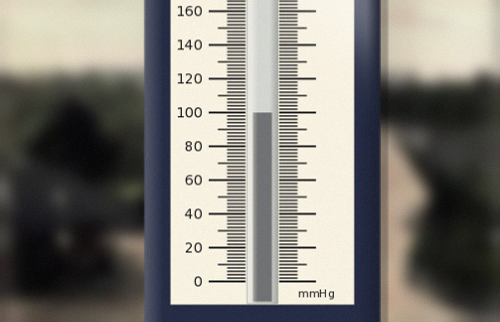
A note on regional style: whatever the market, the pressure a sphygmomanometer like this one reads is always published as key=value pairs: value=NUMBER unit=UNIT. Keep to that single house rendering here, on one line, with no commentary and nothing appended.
value=100 unit=mmHg
